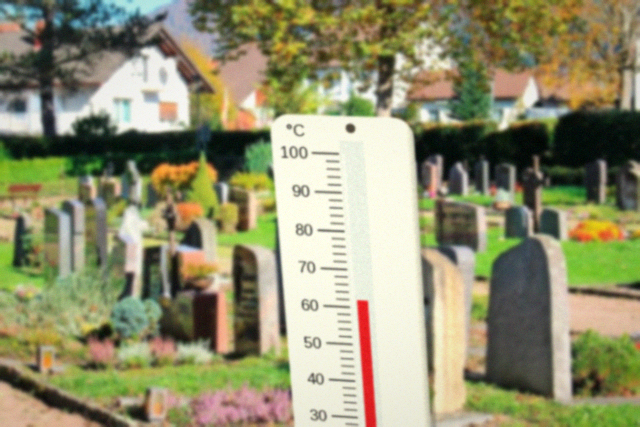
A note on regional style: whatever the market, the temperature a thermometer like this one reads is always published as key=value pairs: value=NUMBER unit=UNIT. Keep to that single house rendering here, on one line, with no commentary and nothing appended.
value=62 unit=°C
